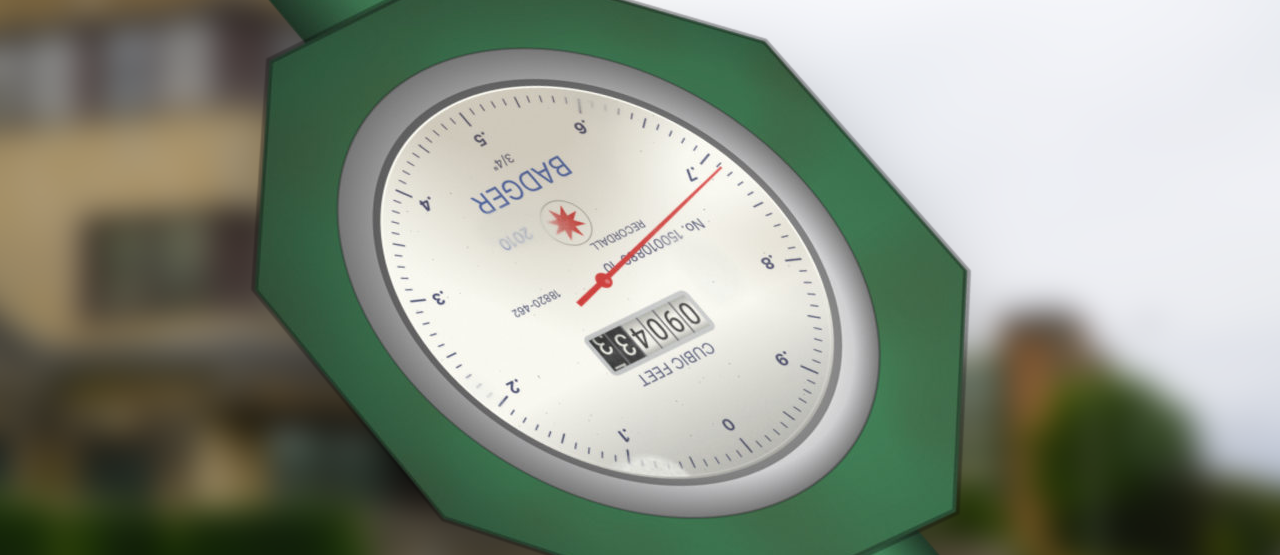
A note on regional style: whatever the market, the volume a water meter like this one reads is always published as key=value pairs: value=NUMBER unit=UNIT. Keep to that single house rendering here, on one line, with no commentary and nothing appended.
value=90432.71 unit=ft³
